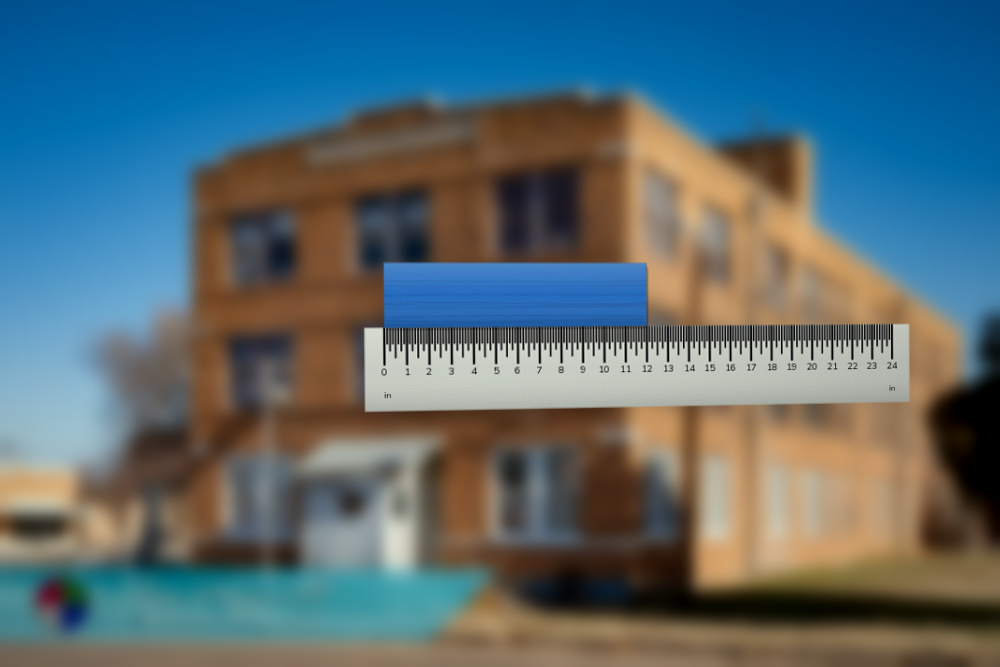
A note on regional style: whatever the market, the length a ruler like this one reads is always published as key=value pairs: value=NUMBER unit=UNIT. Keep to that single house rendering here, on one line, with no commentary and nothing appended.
value=12 unit=in
